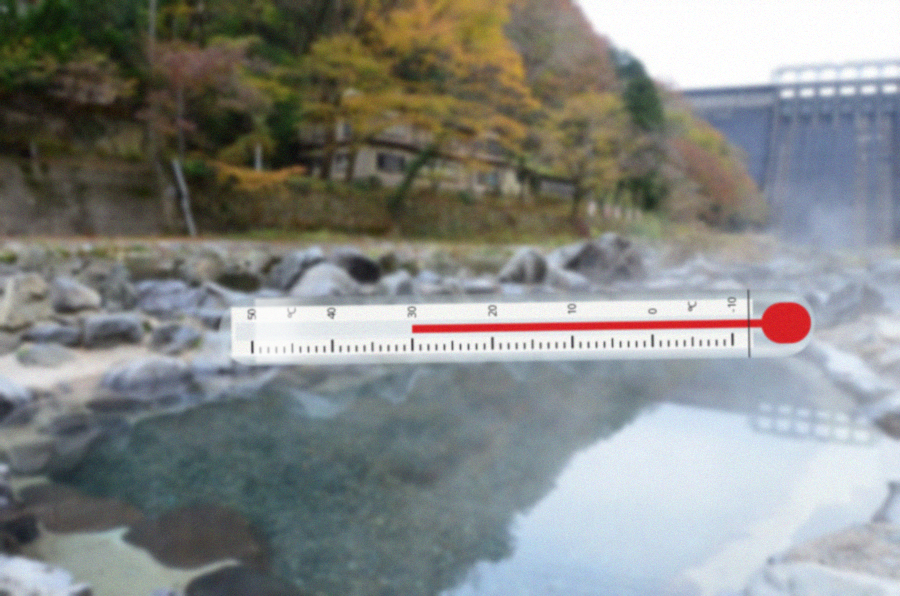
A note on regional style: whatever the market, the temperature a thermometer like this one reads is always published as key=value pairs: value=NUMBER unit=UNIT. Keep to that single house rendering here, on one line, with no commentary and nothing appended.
value=30 unit=°C
